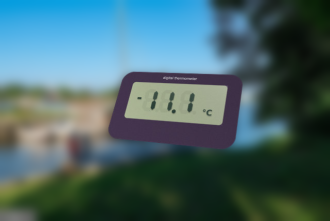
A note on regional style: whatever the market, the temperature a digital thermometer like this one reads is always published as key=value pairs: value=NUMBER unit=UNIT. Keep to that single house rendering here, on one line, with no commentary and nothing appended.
value=-11.1 unit=°C
